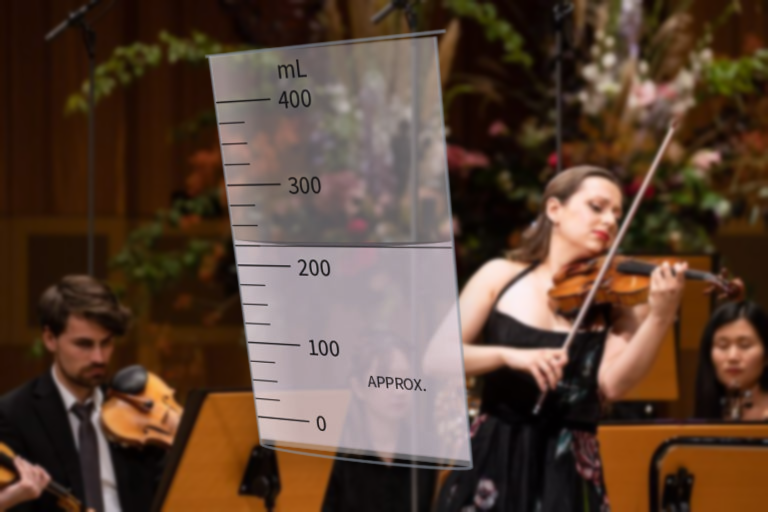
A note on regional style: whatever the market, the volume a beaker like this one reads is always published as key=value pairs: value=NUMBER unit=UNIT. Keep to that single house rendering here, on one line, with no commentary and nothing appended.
value=225 unit=mL
